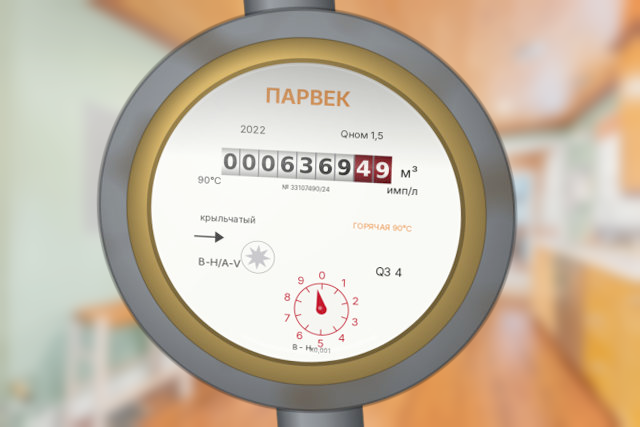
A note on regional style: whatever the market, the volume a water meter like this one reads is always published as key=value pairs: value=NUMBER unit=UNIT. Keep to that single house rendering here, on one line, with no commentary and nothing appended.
value=6369.489 unit=m³
